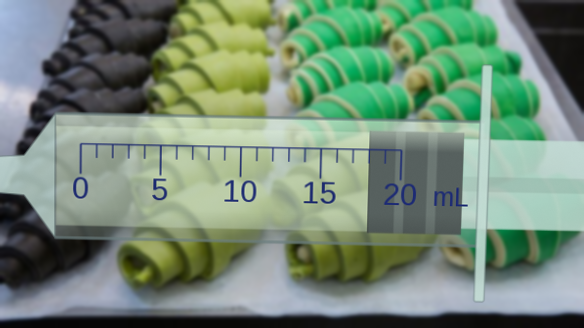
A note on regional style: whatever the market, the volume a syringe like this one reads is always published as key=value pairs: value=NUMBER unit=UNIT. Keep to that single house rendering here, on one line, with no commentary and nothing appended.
value=18 unit=mL
